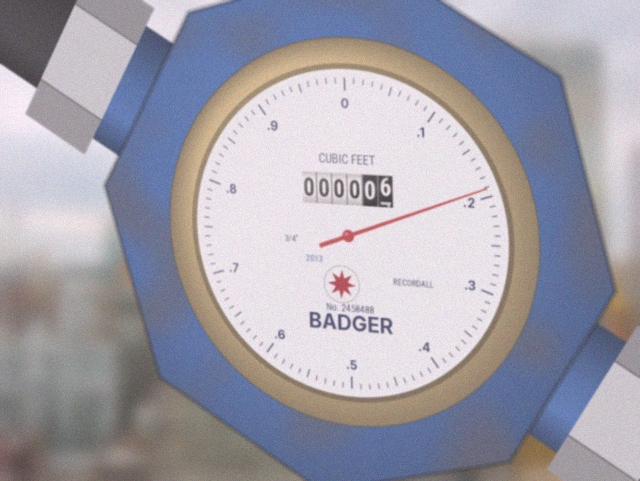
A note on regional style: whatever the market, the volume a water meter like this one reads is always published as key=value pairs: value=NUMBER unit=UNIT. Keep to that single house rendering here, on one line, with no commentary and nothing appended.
value=6.19 unit=ft³
